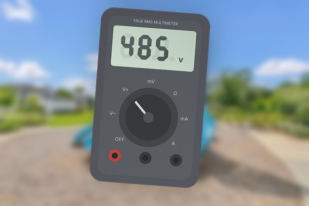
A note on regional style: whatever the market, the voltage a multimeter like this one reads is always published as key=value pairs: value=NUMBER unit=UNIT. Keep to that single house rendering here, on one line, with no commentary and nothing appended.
value=485 unit=V
